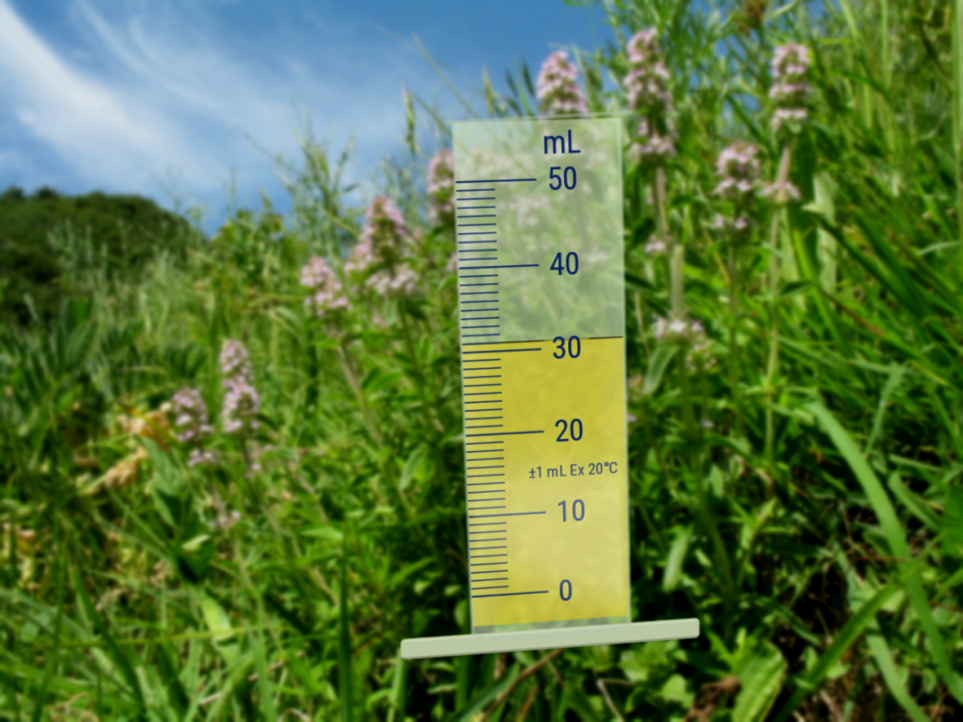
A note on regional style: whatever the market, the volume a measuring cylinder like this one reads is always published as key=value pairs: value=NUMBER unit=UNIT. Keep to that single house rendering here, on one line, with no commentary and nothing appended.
value=31 unit=mL
